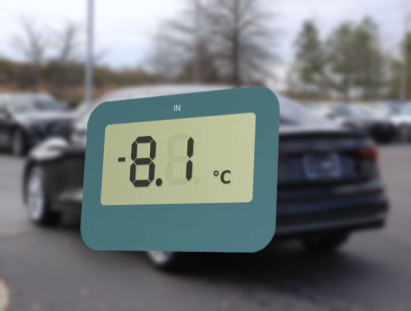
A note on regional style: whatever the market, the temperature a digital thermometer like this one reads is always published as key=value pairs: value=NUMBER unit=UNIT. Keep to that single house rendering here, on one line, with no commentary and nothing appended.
value=-8.1 unit=°C
